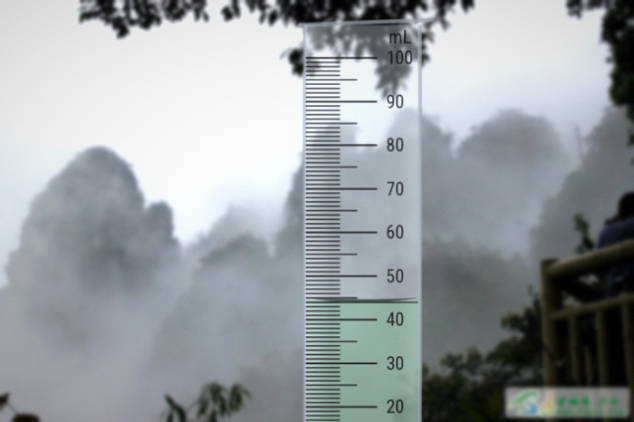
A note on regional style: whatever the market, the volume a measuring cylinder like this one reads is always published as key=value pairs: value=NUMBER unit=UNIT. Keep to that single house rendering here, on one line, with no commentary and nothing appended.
value=44 unit=mL
